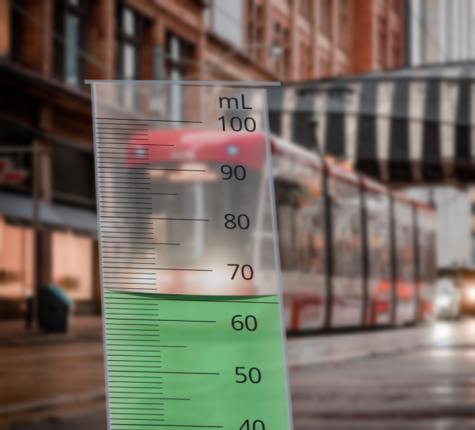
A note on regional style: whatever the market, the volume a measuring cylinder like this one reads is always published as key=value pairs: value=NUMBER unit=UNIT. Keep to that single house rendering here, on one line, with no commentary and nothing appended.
value=64 unit=mL
